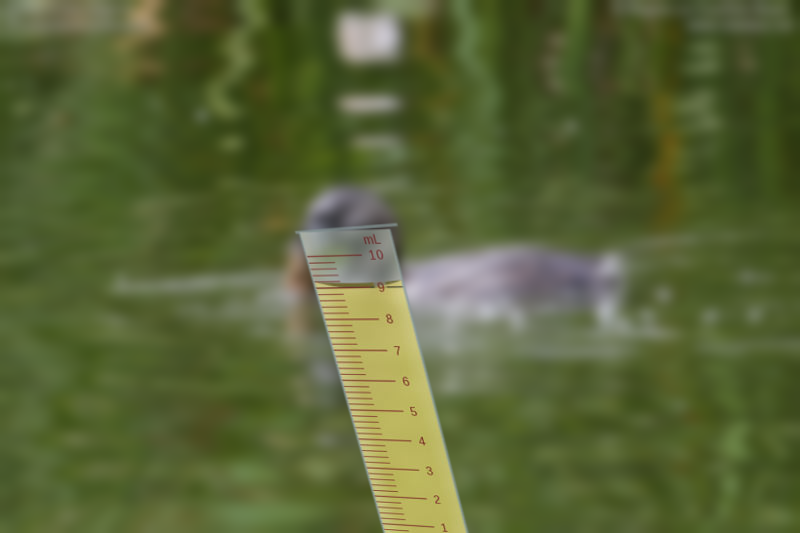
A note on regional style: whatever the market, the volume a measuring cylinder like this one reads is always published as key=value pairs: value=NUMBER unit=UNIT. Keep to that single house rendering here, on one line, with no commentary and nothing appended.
value=9 unit=mL
